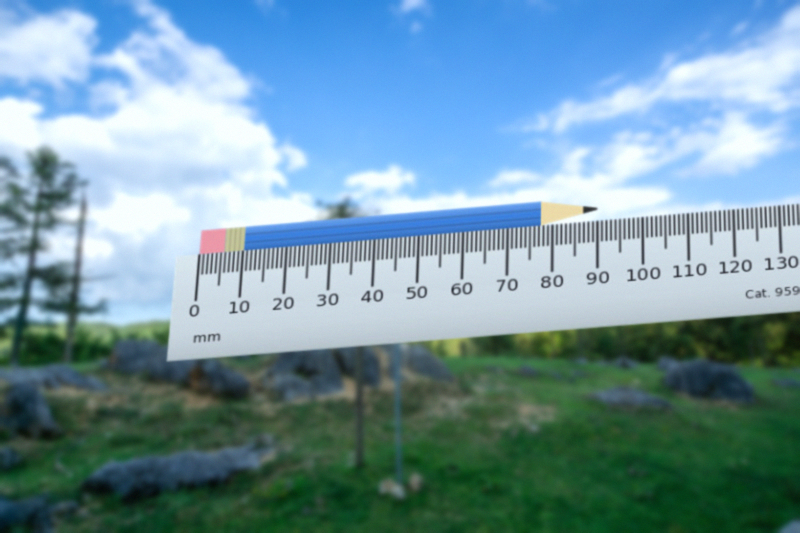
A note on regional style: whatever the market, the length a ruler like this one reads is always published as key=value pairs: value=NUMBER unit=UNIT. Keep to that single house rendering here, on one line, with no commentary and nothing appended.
value=90 unit=mm
